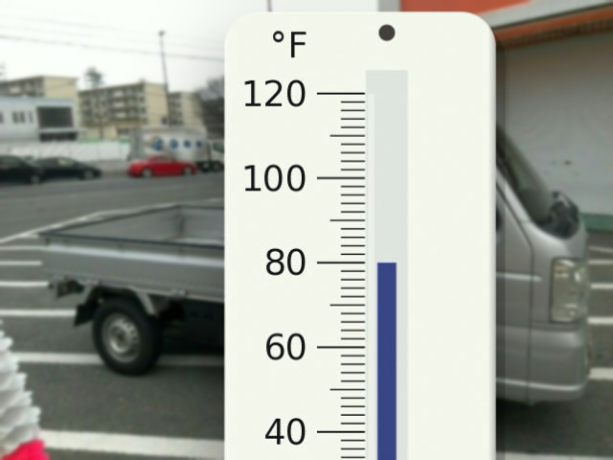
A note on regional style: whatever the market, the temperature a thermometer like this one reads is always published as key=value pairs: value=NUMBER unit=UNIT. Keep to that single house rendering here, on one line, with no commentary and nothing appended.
value=80 unit=°F
